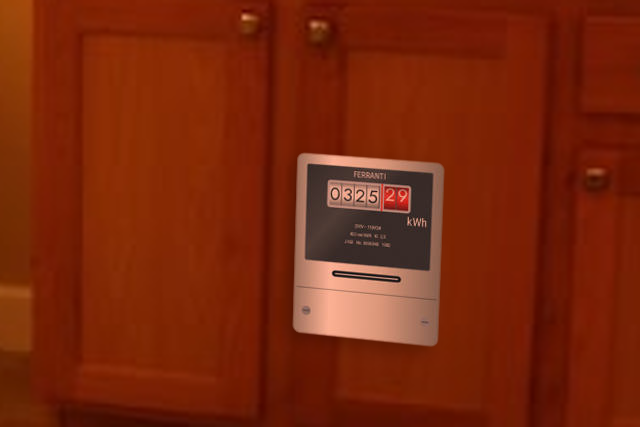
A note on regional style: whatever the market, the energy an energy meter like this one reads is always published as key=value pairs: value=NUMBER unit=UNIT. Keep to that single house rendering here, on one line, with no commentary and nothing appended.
value=325.29 unit=kWh
